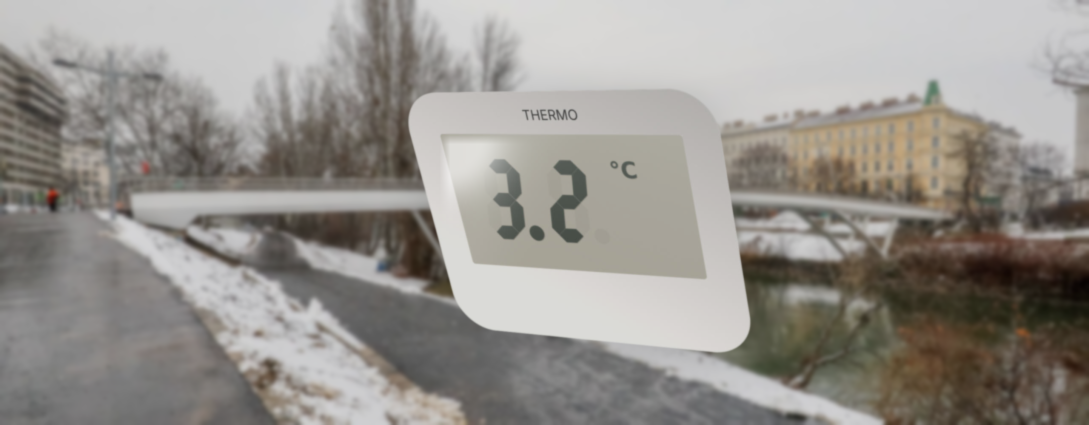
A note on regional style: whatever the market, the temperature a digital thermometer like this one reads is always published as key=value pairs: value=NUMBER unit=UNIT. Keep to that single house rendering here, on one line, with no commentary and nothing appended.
value=3.2 unit=°C
